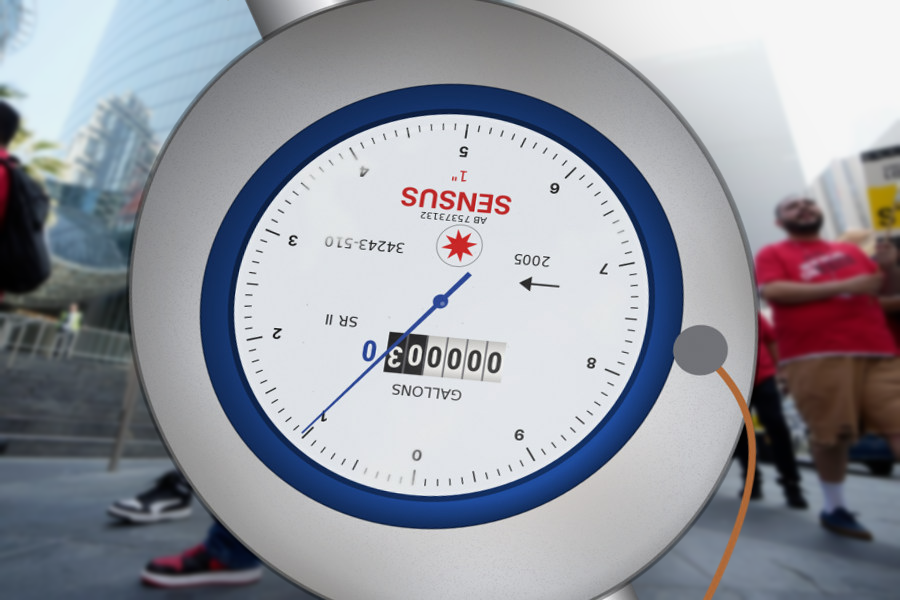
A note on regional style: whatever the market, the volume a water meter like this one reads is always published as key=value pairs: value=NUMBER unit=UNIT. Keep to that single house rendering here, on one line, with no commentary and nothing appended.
value=31.0 unit=gal
